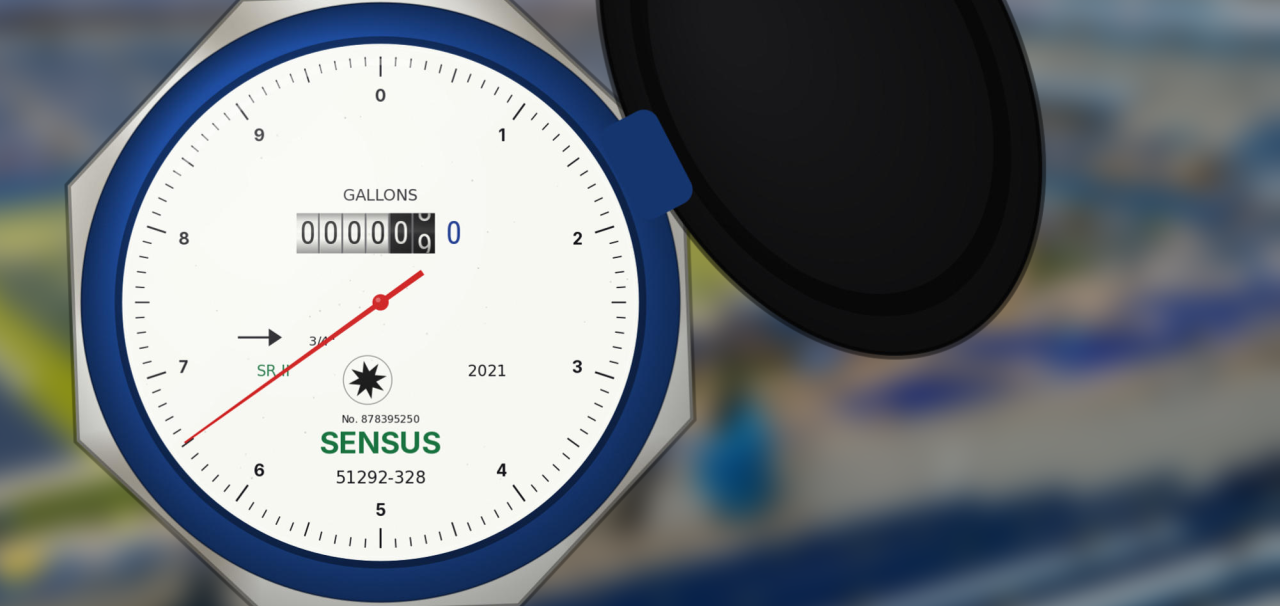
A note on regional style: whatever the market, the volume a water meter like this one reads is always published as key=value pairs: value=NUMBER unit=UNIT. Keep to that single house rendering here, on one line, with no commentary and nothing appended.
value=86.5 unit=gal
